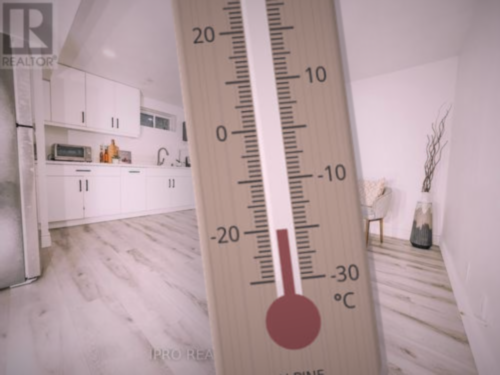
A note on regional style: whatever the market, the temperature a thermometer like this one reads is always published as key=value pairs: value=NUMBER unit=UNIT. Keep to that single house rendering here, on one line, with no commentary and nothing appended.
value=-20 unit=°C
